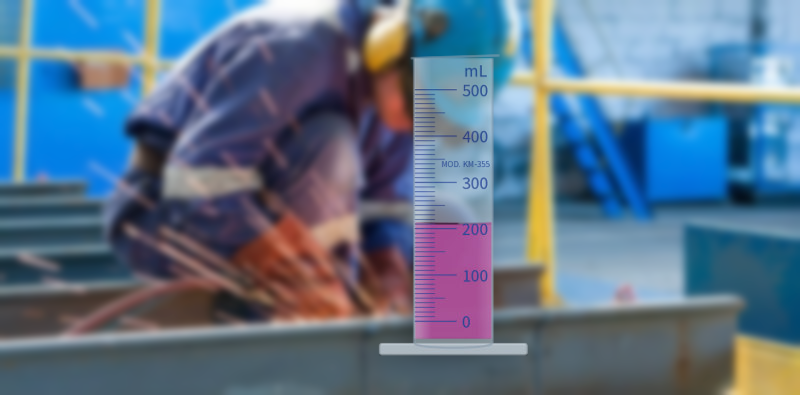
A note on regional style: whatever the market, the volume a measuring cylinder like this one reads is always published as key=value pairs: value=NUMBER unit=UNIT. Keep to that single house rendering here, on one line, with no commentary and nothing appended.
value=210 unit=mL
